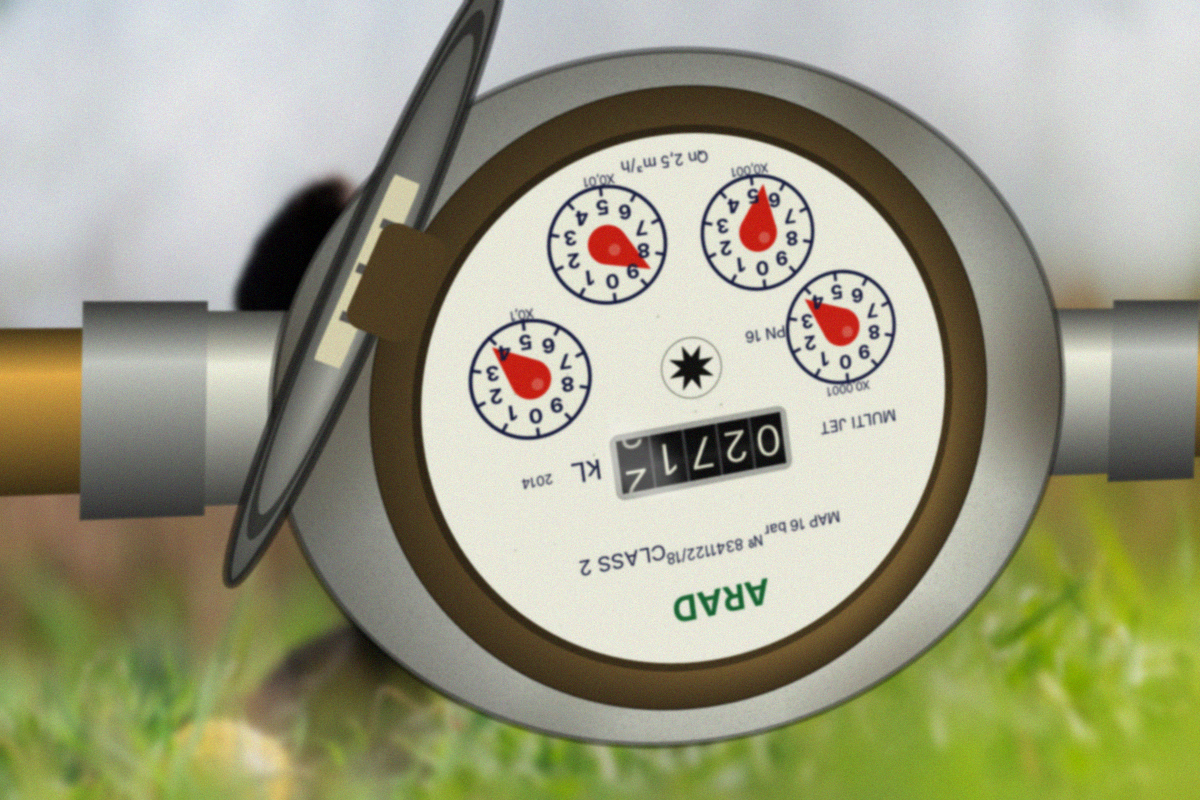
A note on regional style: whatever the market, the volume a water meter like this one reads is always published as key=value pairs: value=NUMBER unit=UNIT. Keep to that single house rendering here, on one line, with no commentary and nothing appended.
value=2712.3853 unit=kL
